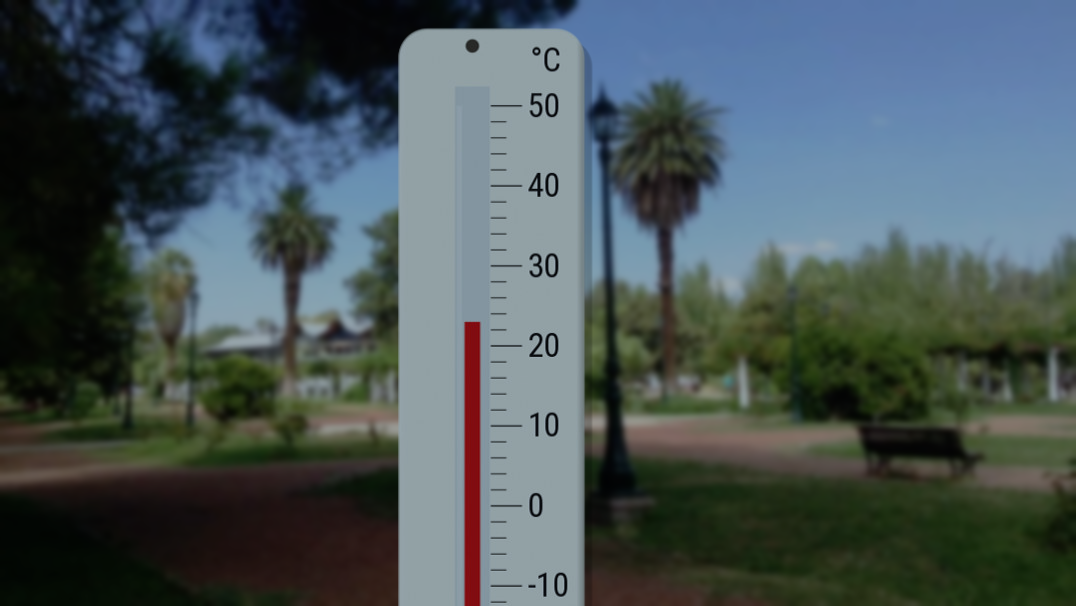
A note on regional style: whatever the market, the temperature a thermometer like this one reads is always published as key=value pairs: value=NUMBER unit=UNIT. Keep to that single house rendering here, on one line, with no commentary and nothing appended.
value=23 unit=°C
